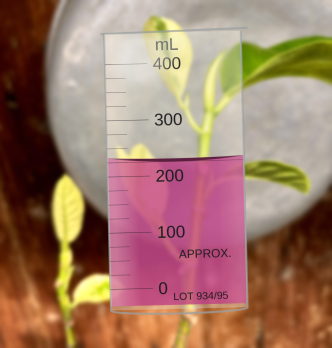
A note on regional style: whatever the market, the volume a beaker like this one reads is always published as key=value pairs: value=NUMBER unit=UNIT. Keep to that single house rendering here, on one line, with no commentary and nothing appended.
value=225 unit=mL
